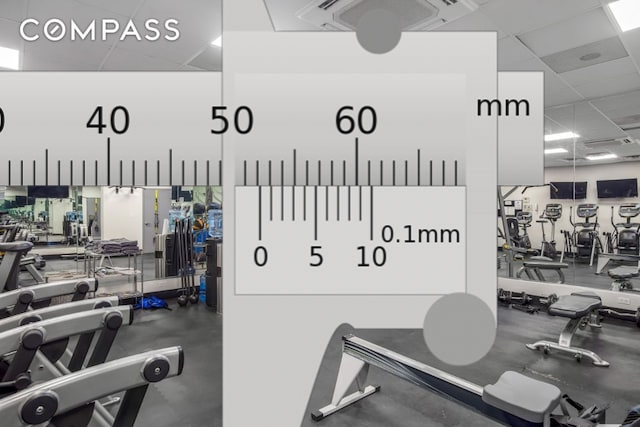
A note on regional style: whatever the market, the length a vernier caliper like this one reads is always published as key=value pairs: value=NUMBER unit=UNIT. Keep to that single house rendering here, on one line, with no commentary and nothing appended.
value=52.2 unit=mm
